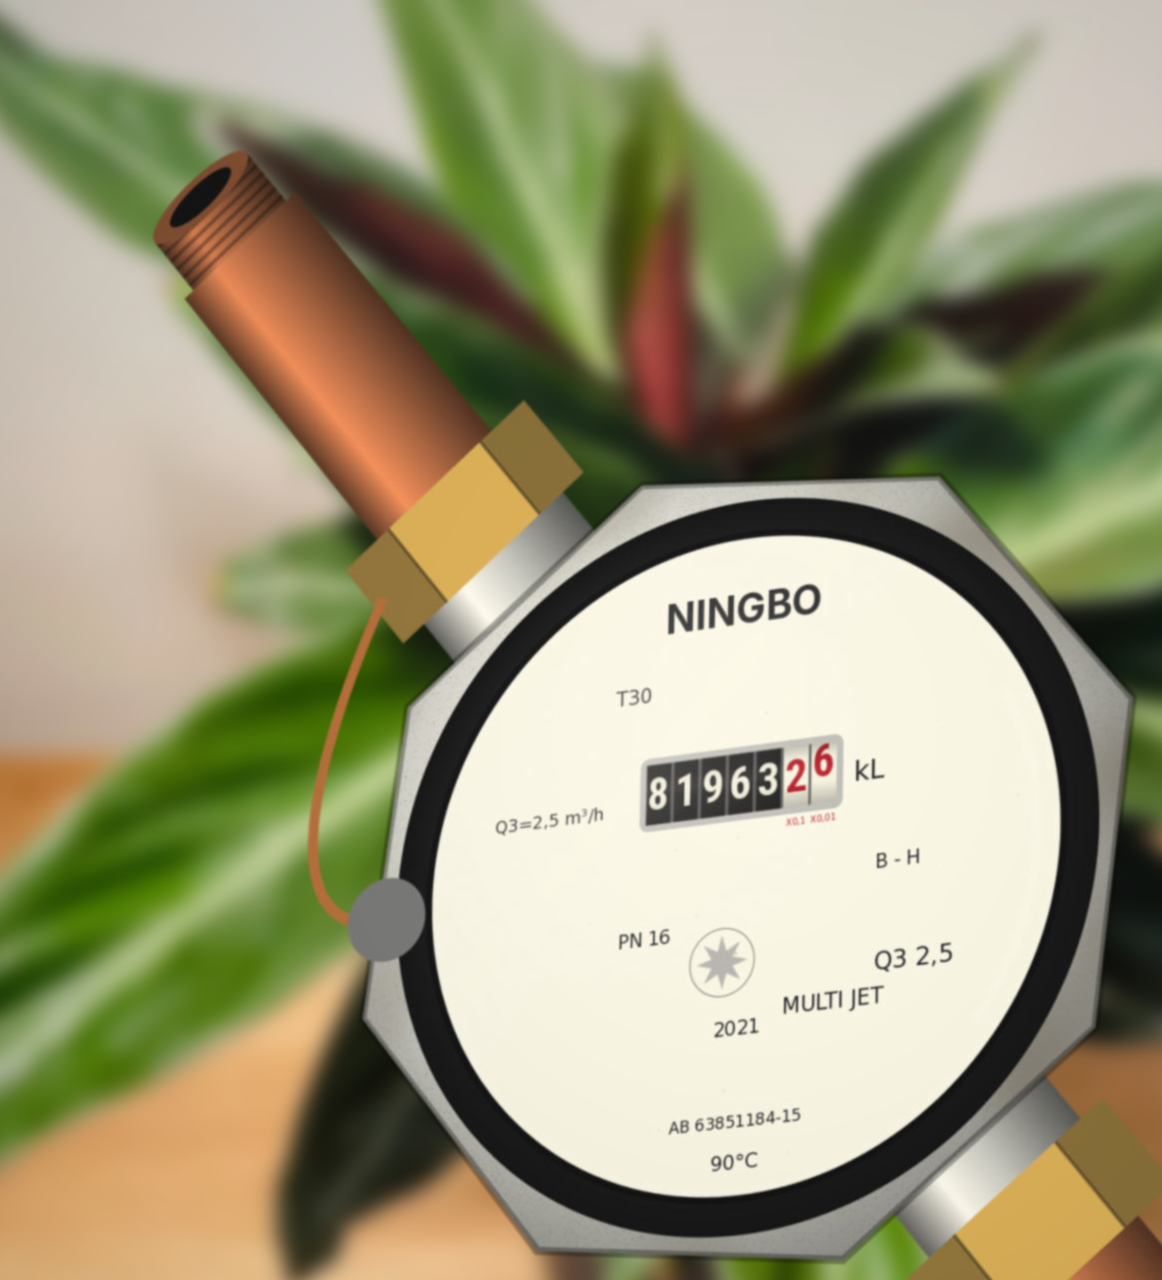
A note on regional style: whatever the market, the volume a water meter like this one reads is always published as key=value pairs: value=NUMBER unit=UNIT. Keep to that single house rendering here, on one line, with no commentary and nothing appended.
value=81963.26 unit=kL
